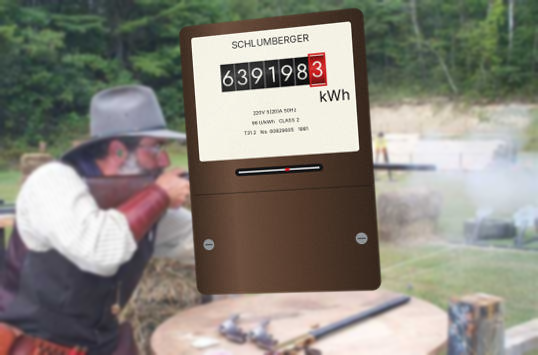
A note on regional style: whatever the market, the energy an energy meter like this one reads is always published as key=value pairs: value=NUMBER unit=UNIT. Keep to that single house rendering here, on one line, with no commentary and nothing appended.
value=639198.3 unit=kWh
